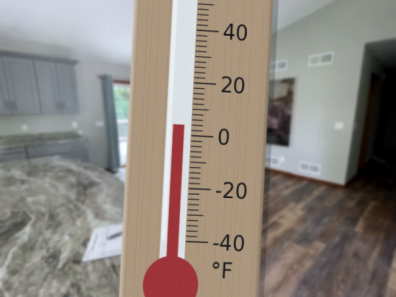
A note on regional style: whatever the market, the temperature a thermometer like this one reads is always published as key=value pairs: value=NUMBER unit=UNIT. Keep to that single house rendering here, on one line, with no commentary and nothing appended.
value=4 unit=°F
